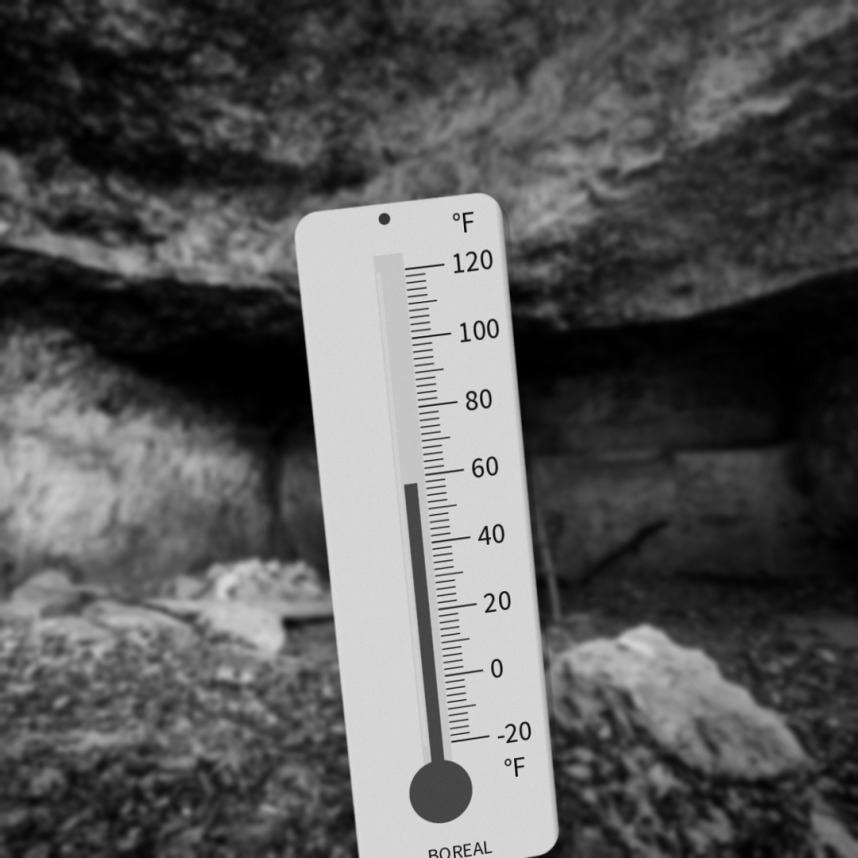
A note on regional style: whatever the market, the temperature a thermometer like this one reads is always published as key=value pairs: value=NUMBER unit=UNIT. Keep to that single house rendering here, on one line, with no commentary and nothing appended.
value=58 unit=°F
